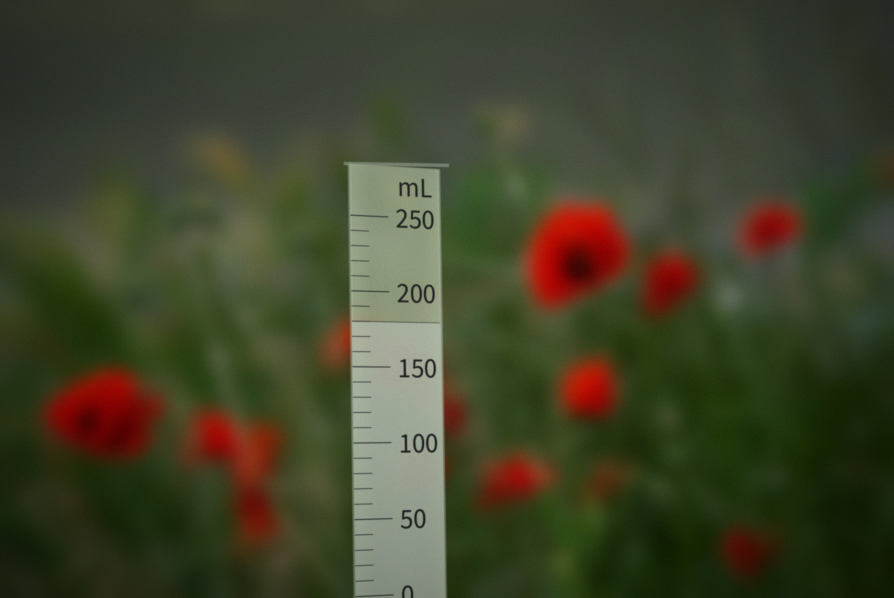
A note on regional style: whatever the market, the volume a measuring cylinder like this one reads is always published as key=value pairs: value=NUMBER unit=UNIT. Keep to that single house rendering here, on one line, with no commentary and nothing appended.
value=180 unit=mL
